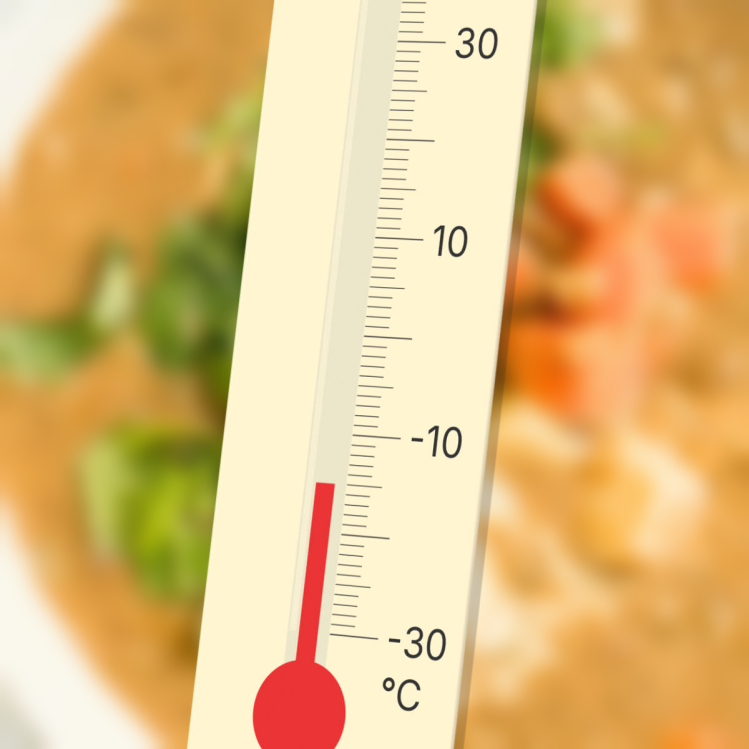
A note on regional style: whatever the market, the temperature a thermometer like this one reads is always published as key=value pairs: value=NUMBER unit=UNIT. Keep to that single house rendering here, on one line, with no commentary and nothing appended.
value=-15 unit=°C
